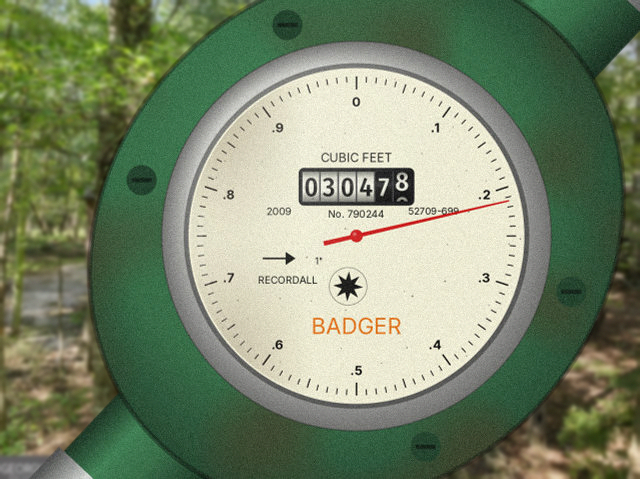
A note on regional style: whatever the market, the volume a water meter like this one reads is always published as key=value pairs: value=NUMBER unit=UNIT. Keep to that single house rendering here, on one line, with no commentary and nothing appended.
value=30478.21 unit=ft³
